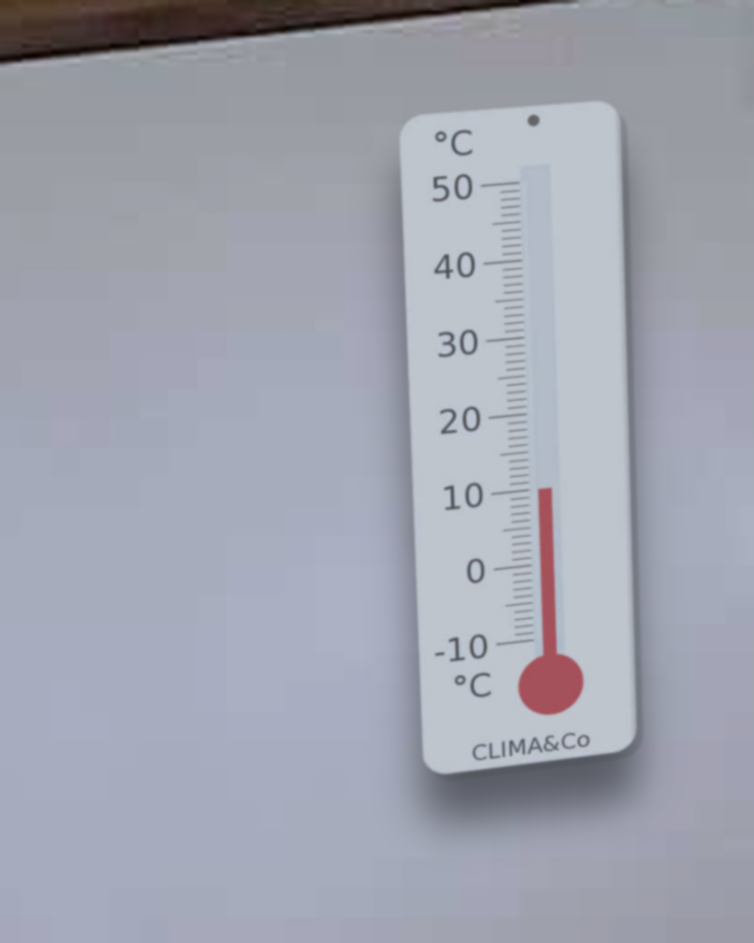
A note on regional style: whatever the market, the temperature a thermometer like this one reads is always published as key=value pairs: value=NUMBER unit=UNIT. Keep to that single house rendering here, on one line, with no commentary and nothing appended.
value=10 unit=°C
